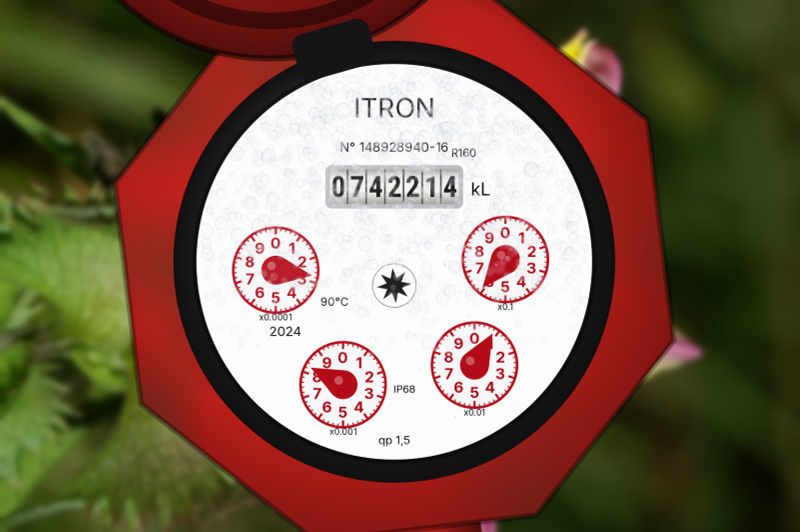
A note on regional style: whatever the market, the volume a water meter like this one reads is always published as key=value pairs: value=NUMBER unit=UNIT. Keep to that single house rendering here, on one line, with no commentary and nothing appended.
value=742214.6082 unit=kL
